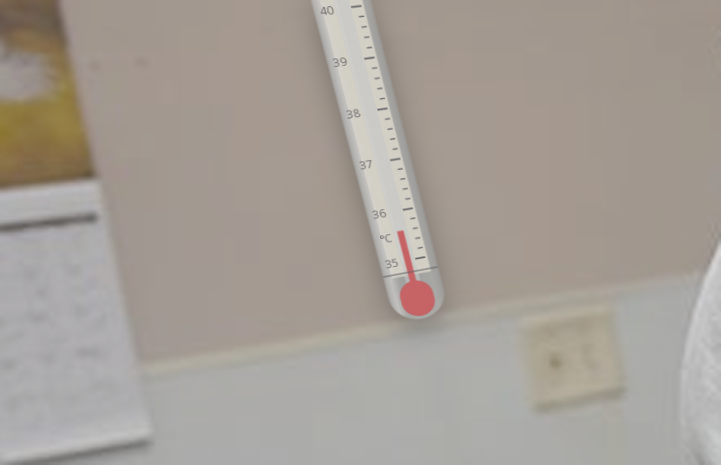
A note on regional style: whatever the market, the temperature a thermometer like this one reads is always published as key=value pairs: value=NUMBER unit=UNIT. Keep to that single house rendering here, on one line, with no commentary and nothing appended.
value=35.6 unit=°C
